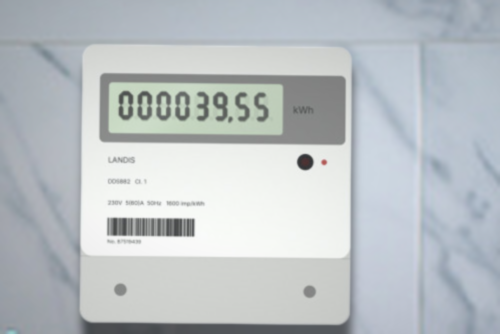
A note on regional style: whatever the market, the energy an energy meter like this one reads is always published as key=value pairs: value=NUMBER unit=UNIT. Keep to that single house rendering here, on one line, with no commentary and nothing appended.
value=39.55 unit=kWh
